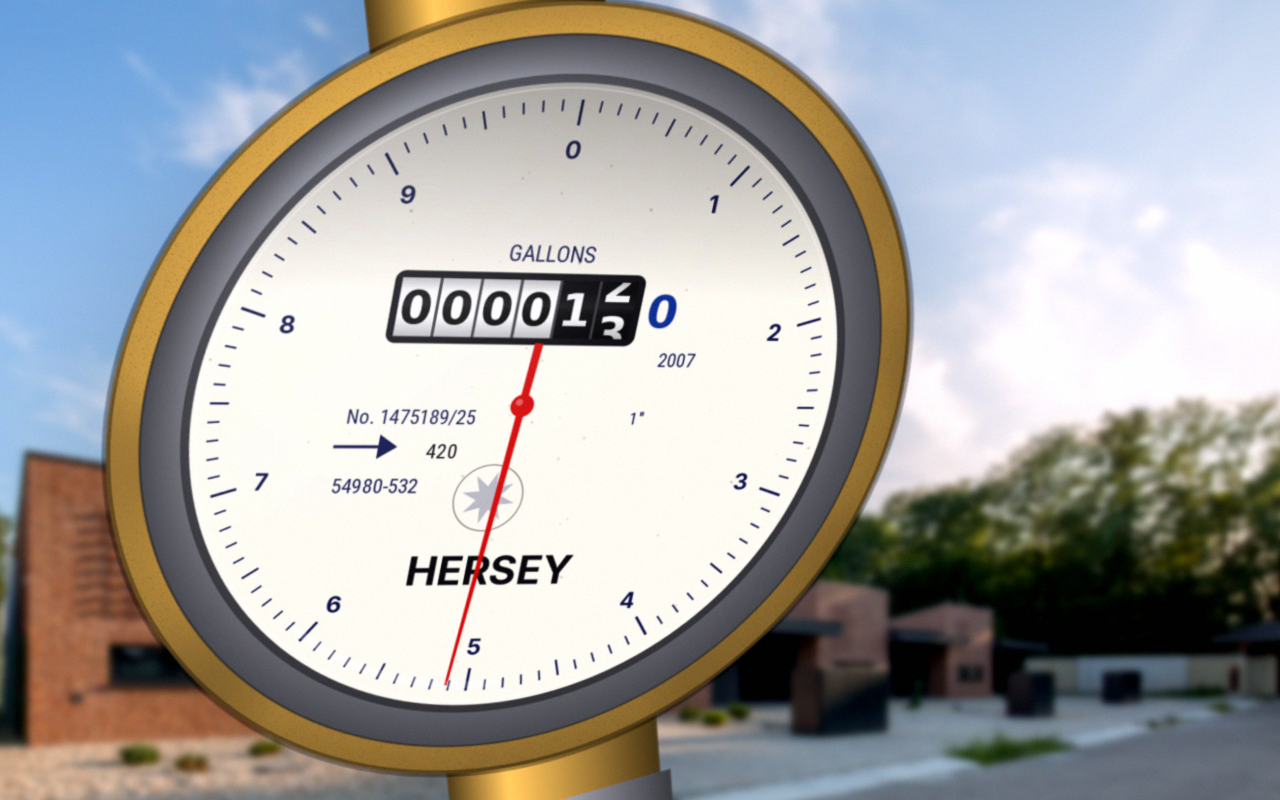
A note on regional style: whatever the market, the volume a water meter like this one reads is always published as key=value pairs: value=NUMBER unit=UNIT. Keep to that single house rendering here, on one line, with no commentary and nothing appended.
value=125.1 unit=gal
